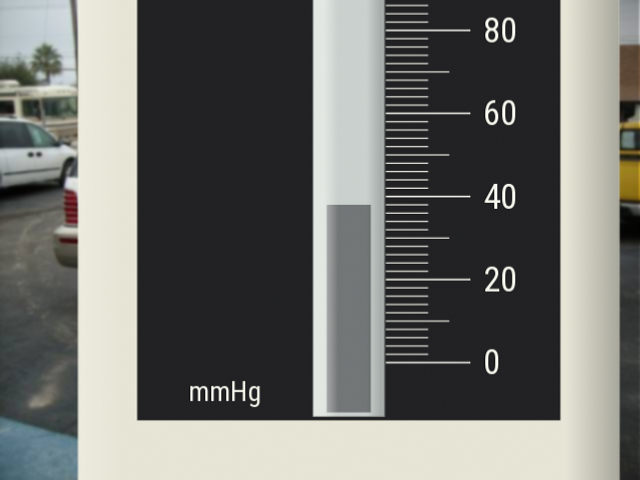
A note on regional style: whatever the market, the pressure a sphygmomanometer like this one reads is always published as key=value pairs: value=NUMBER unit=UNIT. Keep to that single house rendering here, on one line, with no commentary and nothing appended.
value=38 unit=mmHg
